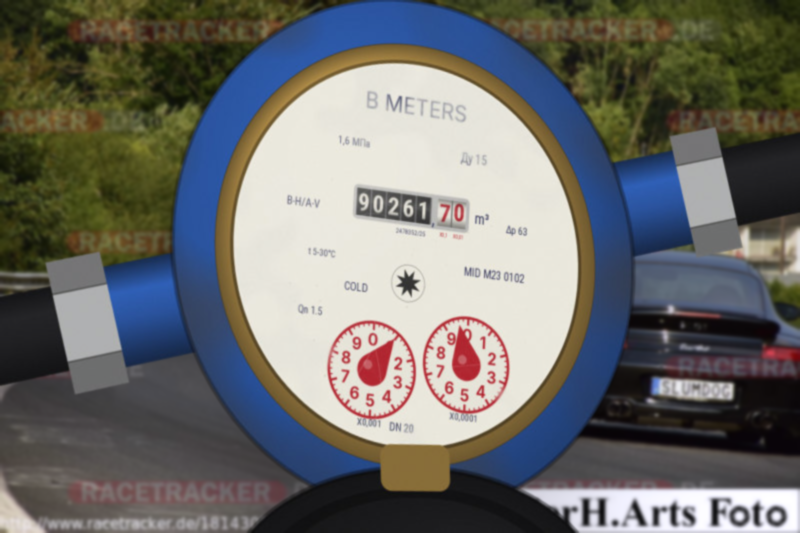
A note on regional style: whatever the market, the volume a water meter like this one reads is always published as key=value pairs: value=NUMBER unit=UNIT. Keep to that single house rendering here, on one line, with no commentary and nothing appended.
value=90261.7009 unit=m³
